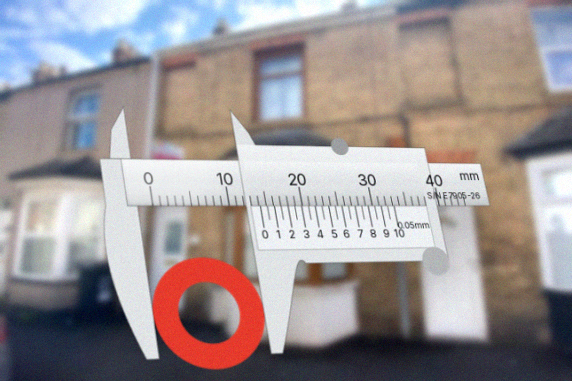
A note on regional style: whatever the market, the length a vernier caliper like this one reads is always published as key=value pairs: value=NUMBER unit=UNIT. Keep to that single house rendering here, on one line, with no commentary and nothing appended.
value=14.2 unit=mm
